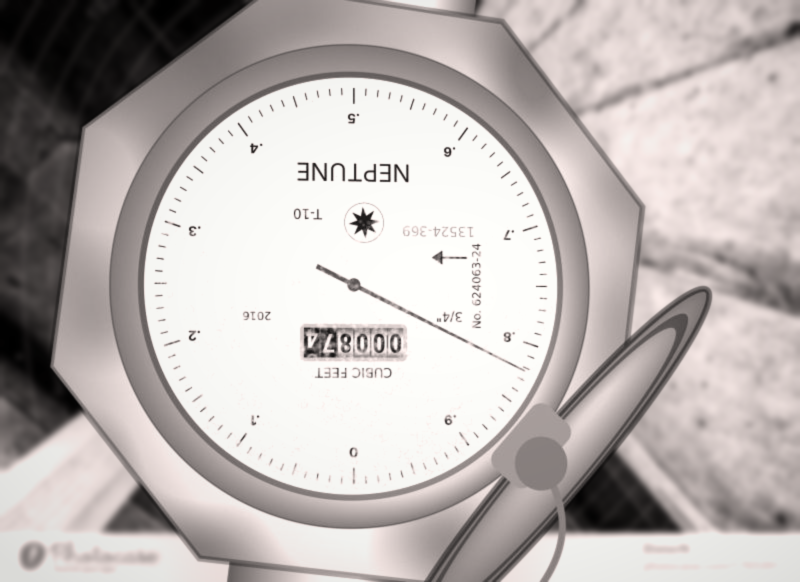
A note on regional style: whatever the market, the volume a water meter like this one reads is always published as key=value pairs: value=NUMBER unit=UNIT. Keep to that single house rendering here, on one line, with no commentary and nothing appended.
value=873.82 unit=ft³
